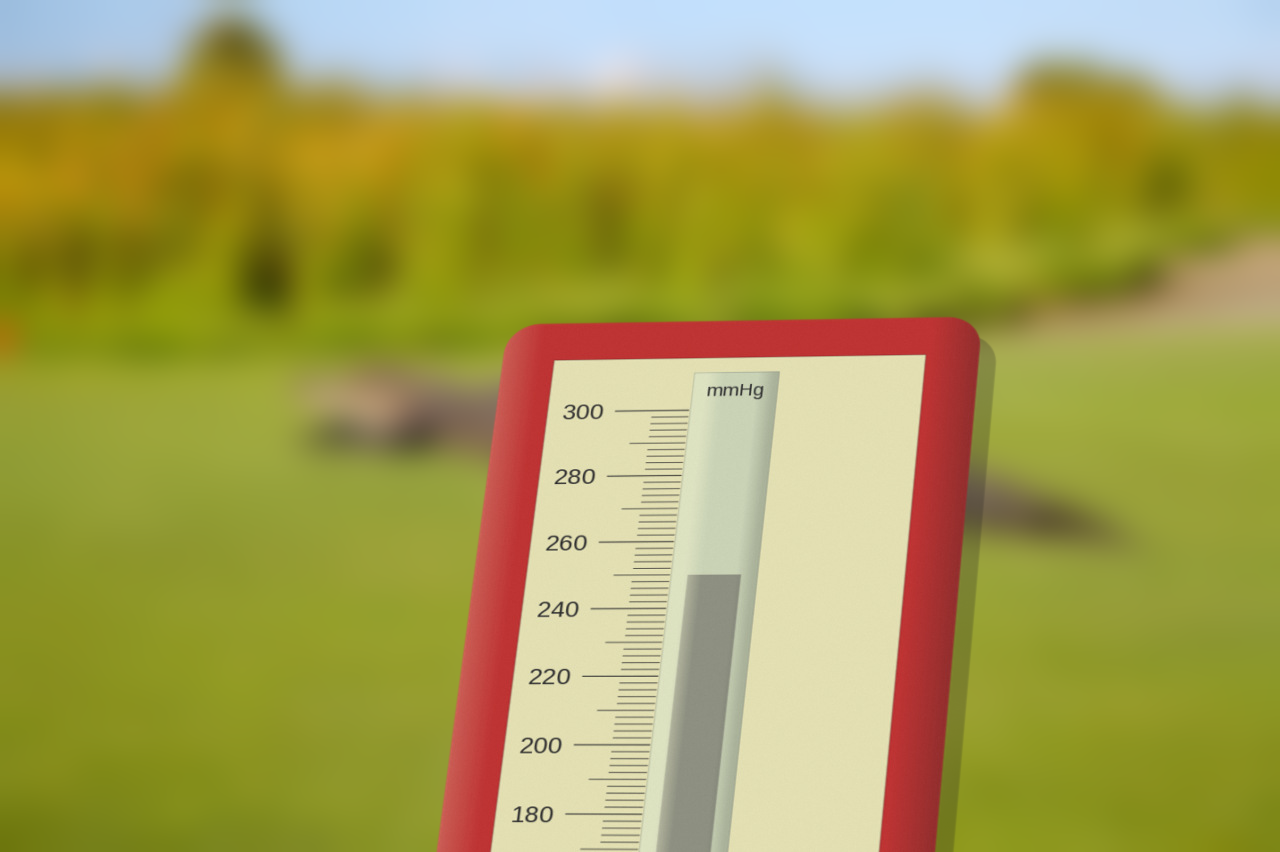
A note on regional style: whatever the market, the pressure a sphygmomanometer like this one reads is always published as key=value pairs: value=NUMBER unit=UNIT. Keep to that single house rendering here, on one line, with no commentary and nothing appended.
value=250 unit=mmHg
